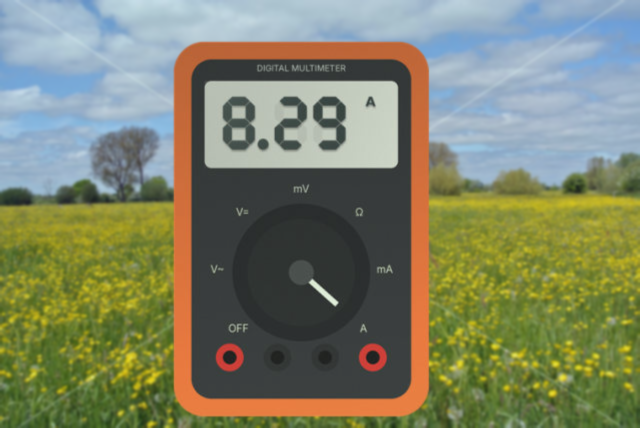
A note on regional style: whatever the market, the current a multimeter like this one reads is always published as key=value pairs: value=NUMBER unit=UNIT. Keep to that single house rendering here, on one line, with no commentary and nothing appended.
value=8.29 unit=A
